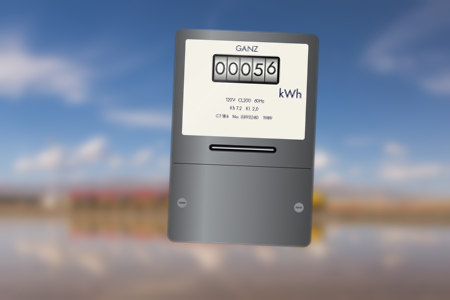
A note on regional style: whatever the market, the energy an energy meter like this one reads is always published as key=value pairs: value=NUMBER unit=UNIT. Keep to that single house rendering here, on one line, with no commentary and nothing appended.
value=56 unit=kWh
